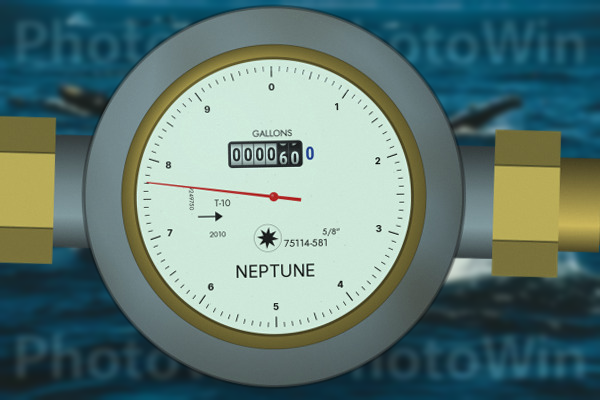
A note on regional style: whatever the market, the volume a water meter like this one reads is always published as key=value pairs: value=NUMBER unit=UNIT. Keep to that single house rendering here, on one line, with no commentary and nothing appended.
value=597.7 unit=gal
